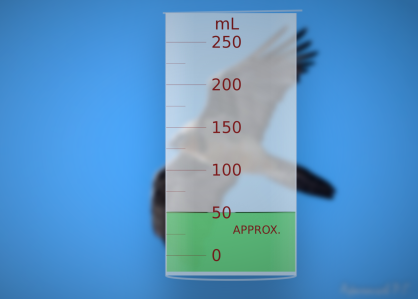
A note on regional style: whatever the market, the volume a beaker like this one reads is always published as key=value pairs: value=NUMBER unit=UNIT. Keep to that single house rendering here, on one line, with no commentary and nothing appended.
value=50 unit=mL
